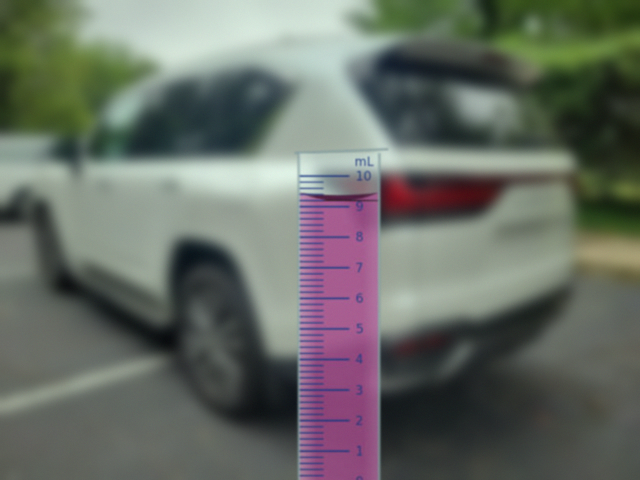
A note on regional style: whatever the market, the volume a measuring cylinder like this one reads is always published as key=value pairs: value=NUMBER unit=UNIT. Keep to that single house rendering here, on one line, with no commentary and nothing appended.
value=9.2 unit=mL
